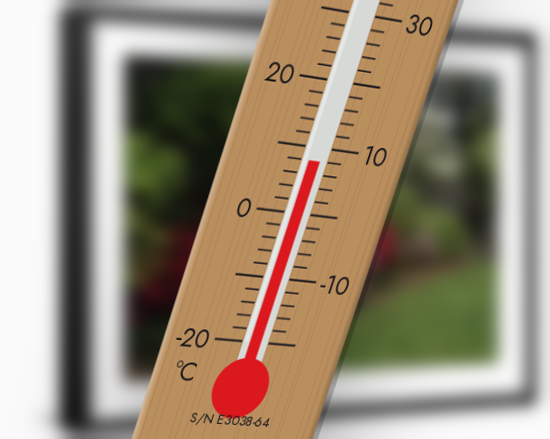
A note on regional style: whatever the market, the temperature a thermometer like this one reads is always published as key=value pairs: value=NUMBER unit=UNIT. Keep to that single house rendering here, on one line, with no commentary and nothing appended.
value=8 unit=°C
